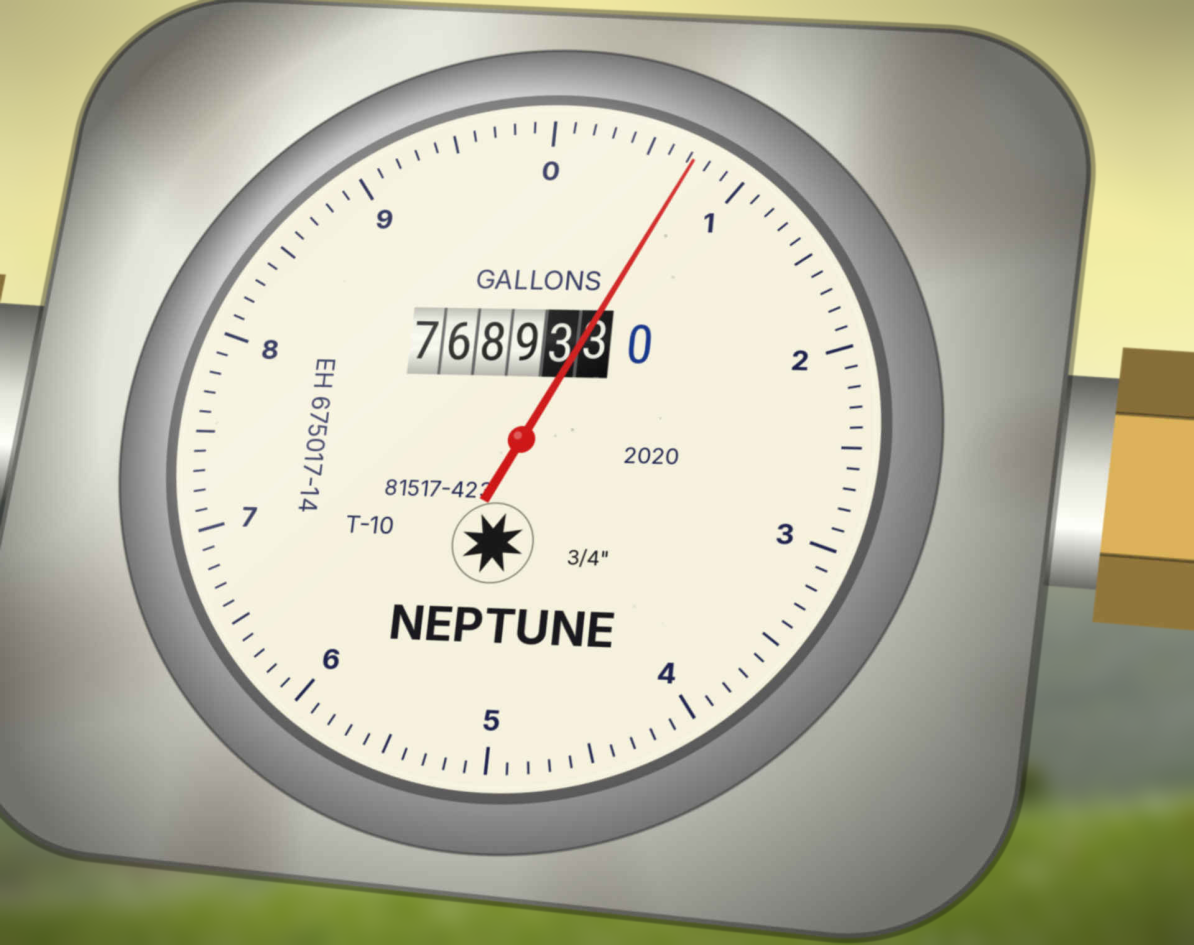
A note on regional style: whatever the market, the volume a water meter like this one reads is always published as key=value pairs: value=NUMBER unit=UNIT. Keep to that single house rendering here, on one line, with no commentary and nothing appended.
value=7689330.7 unit=gal
